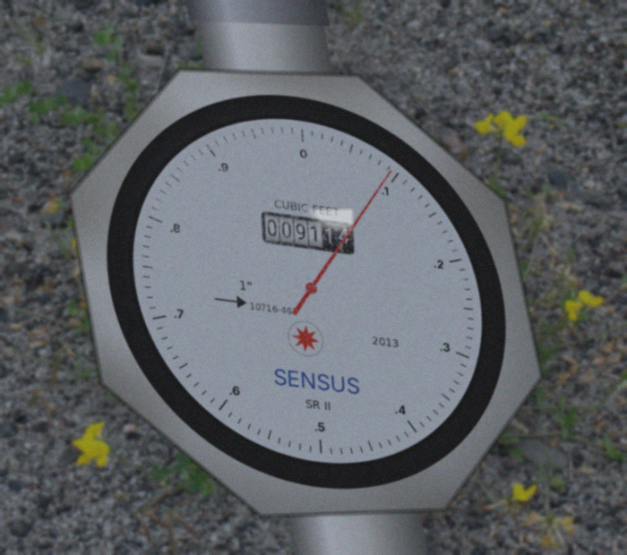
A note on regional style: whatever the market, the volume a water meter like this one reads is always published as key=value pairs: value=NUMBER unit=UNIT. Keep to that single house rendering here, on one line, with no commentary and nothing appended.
value=9114.09 unit=ft³
